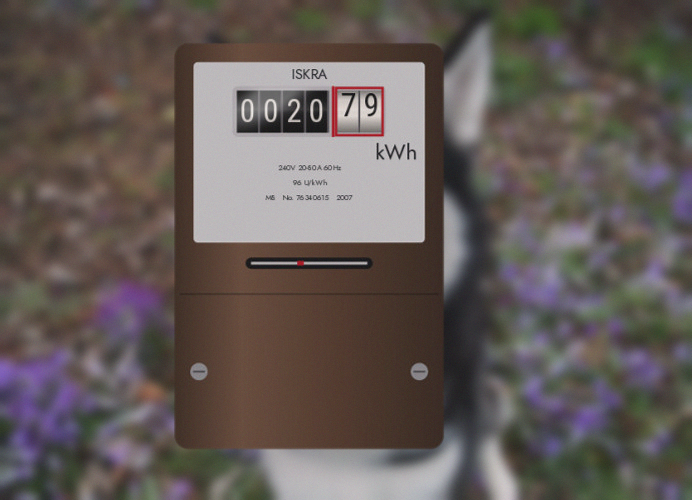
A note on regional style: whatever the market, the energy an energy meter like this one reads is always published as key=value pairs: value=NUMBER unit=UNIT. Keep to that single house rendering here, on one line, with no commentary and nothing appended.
value=20.79 unit=kWh
